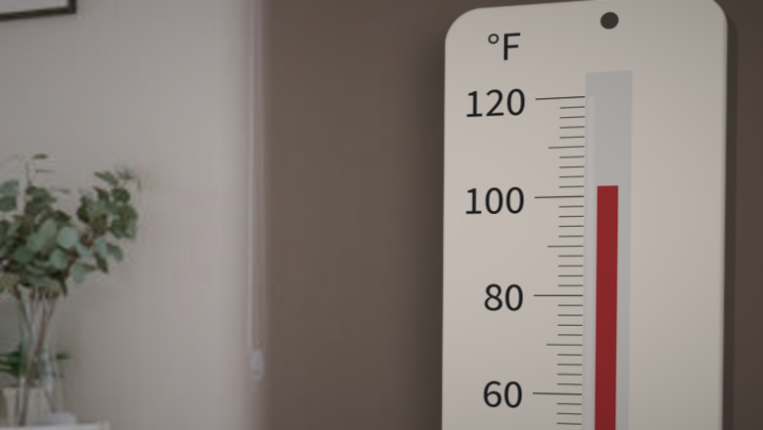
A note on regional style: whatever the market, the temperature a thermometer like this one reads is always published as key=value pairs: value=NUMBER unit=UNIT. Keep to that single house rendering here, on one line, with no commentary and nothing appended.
value=102 unit=°F
